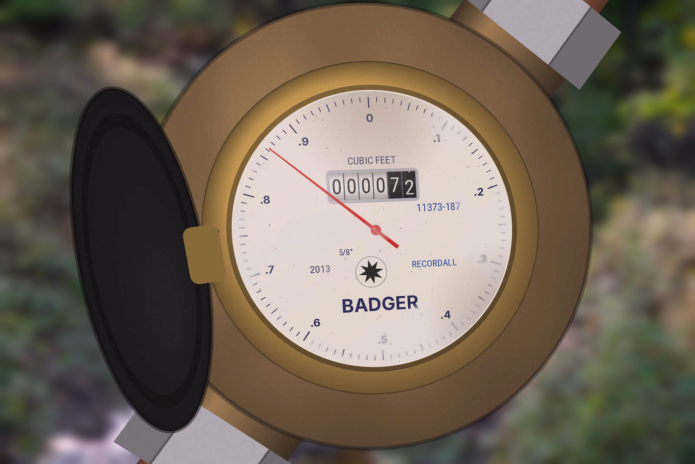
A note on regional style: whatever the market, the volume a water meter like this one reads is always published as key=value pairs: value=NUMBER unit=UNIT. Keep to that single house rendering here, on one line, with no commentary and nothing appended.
value=71.86 unit=ft³
